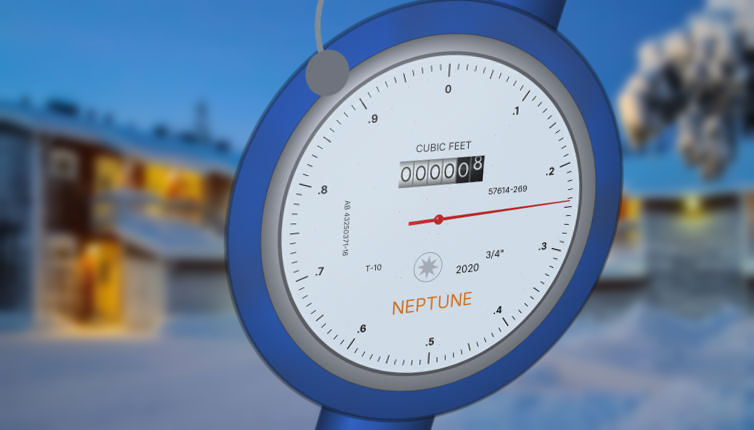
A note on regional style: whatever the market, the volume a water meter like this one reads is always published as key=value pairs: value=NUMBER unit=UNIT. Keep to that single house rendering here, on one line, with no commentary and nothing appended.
value=8.24 unit=ft³
